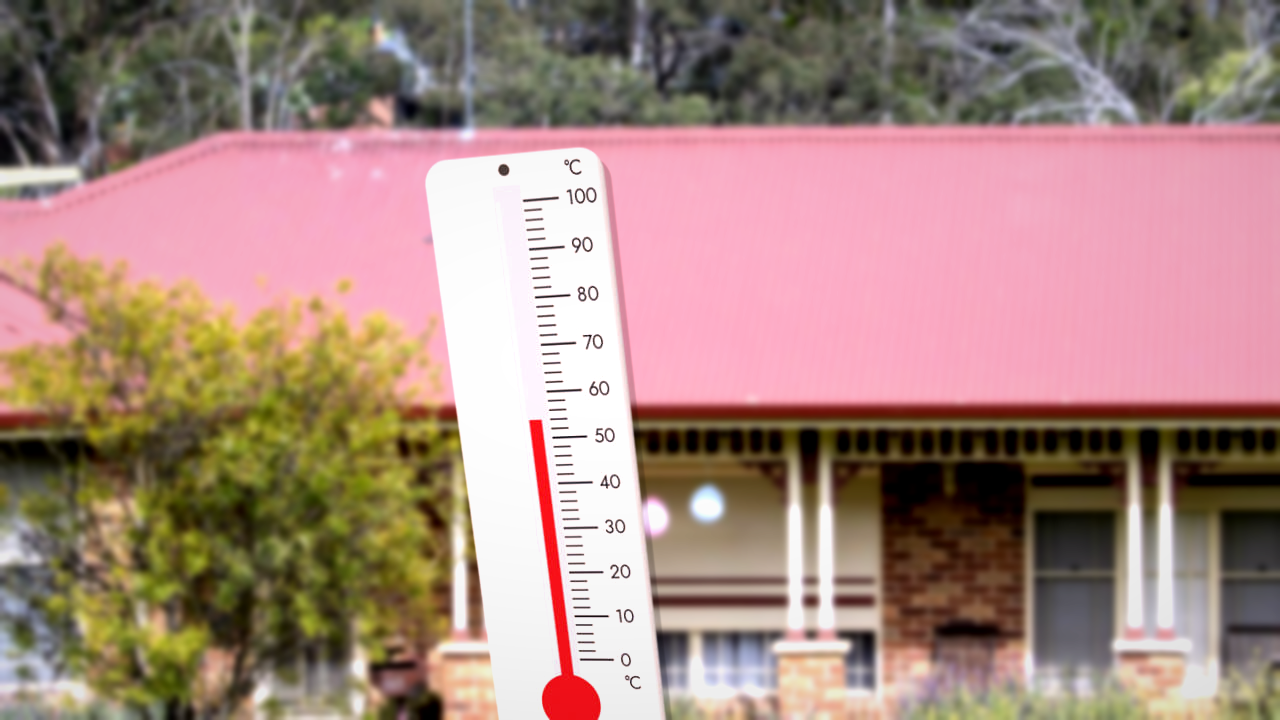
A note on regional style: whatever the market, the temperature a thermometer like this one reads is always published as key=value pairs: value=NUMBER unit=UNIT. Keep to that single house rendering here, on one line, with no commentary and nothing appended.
value=54 unit=°C
